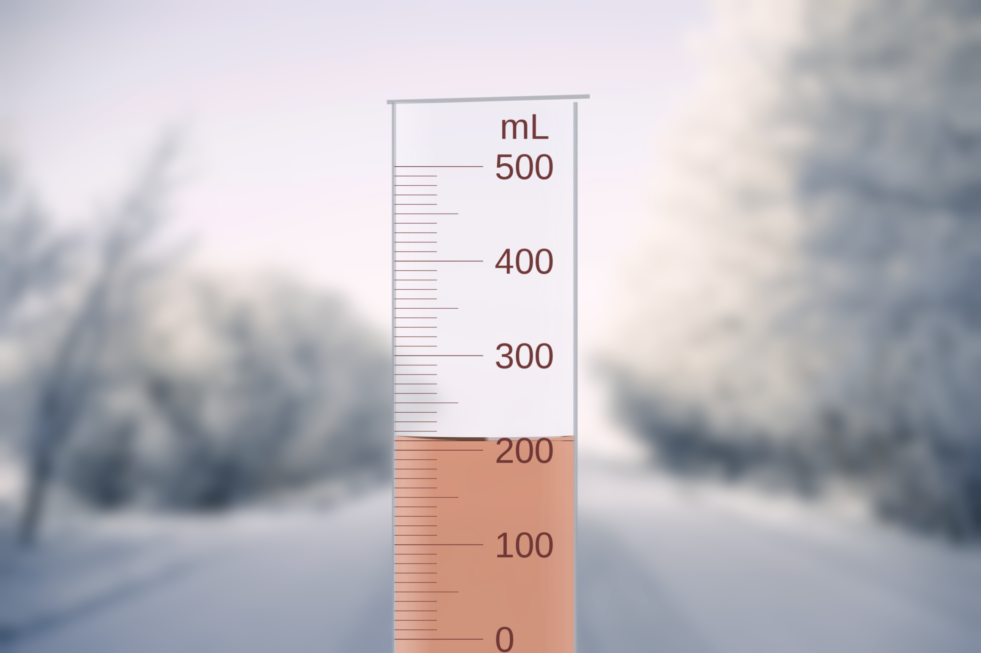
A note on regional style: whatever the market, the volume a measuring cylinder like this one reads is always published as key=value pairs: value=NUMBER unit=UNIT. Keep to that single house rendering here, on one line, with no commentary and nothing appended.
value=210 unit=mL
